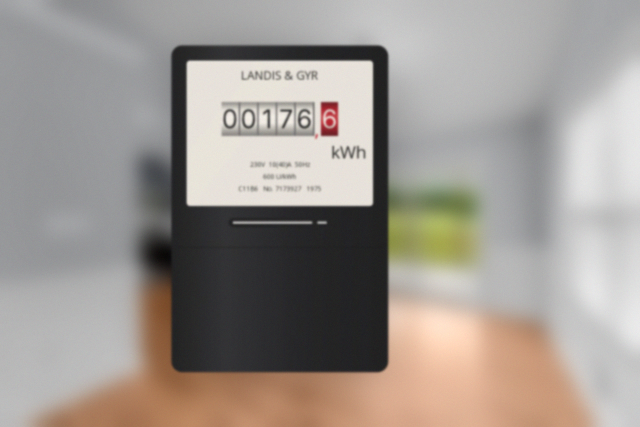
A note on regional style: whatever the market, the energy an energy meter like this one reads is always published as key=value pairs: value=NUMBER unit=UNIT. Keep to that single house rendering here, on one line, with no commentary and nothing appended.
value=176.6 unit=kWh
